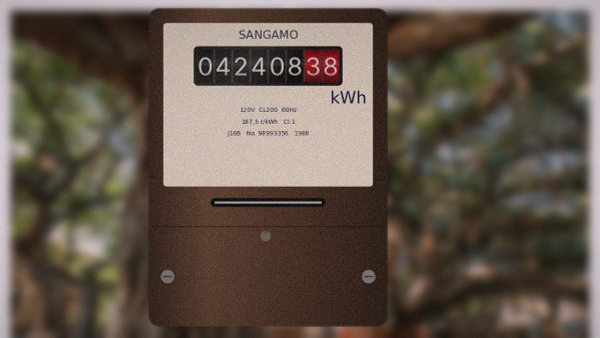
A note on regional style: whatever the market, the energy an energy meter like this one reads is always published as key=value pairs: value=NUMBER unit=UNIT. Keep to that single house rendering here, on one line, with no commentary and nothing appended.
value=42408.38 unit=kWh
